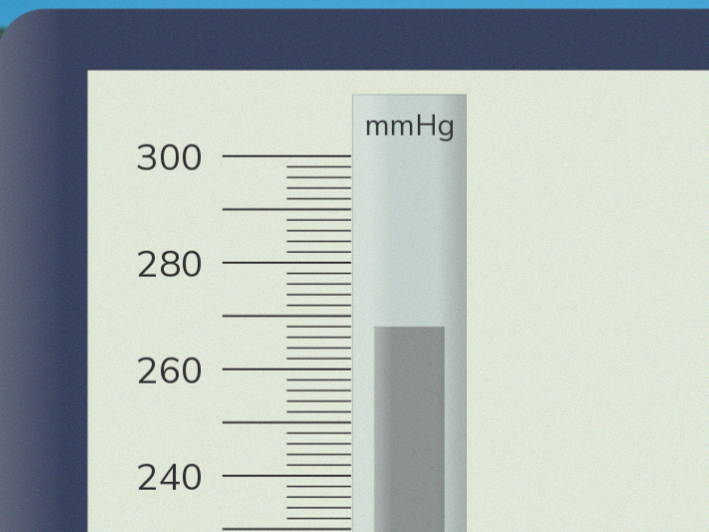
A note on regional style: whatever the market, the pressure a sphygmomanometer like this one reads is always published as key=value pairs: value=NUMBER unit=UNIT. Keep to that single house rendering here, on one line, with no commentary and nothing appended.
value=268 unit=mmHg
